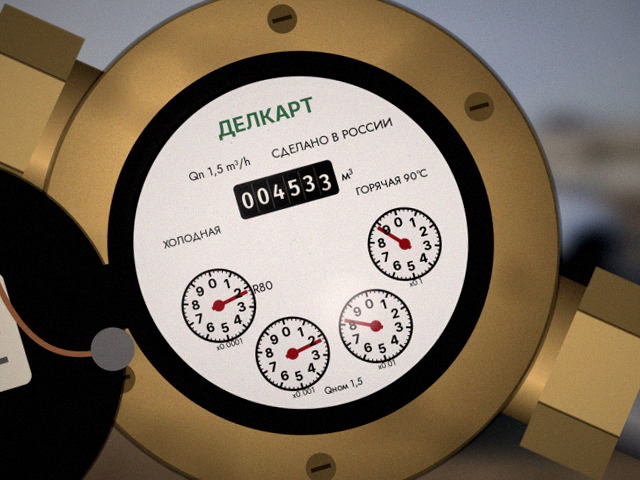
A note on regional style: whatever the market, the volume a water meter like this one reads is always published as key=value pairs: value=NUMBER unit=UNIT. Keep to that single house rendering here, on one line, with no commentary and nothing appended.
value=4532.8822 unit=m³
